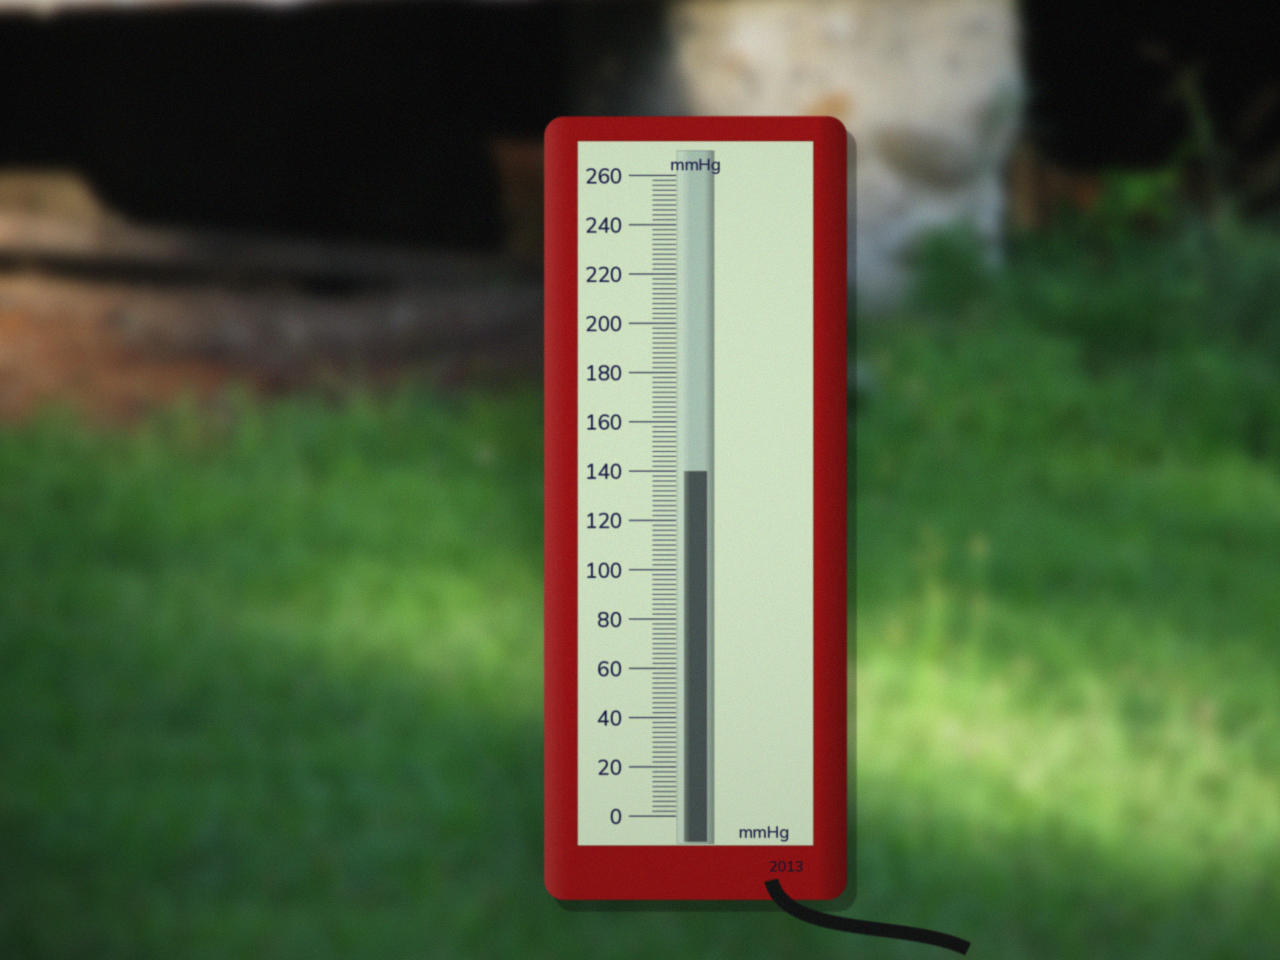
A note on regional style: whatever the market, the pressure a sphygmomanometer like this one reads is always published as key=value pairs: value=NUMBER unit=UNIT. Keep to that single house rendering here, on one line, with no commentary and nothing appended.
value=140 unit=mmHg
